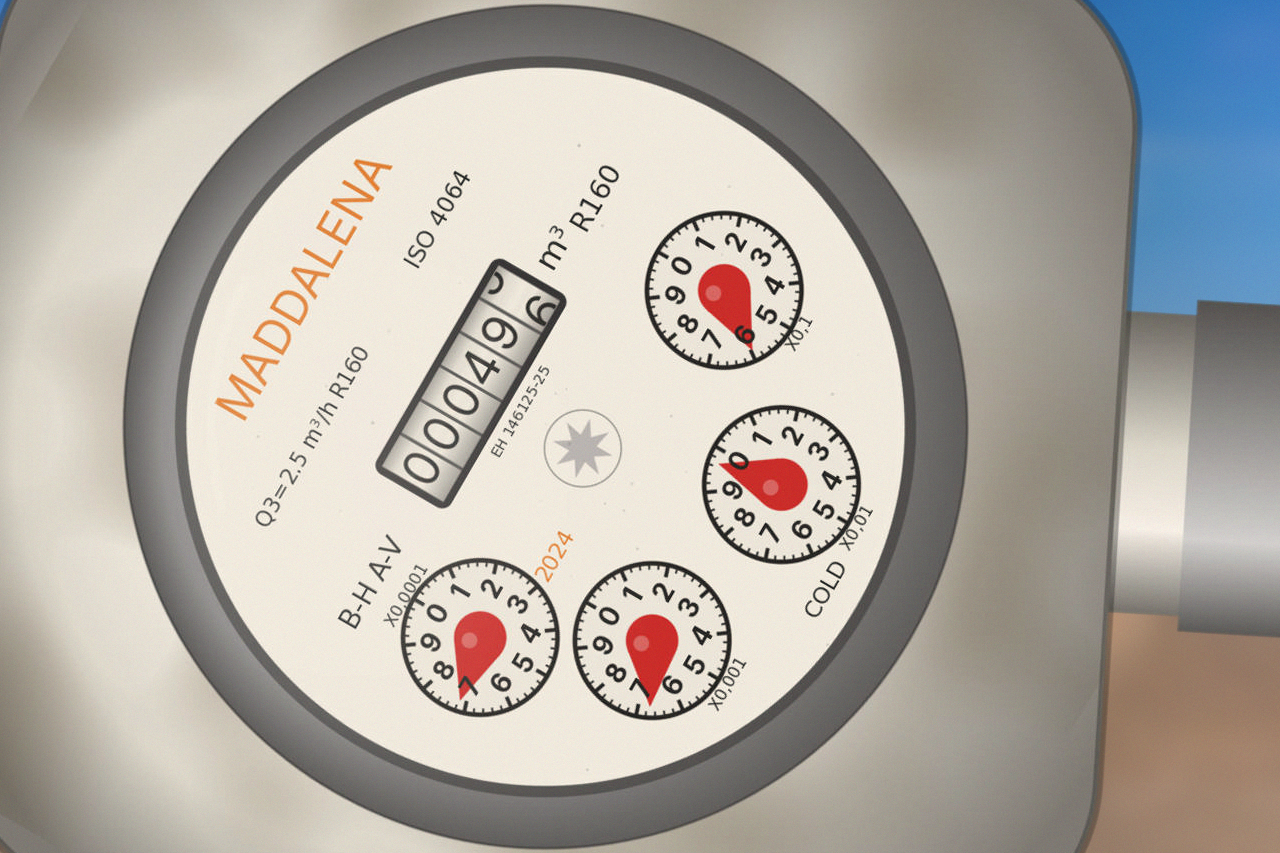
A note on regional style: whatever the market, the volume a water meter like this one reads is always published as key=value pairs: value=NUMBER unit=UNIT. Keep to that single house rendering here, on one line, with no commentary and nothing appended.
value=495.5967 unit=m³
